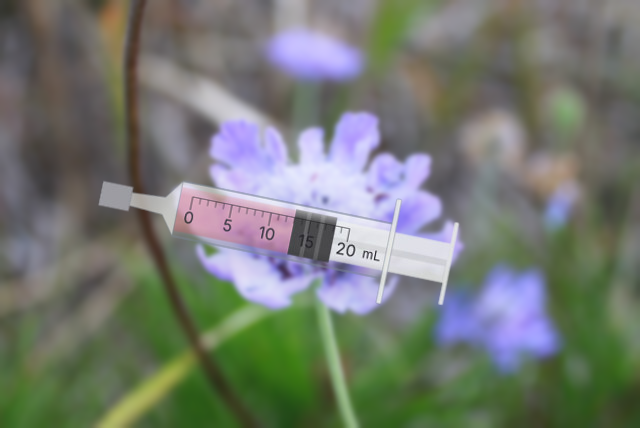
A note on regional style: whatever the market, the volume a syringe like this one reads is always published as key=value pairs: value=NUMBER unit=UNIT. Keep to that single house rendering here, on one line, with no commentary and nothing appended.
value=13 unit=mL
